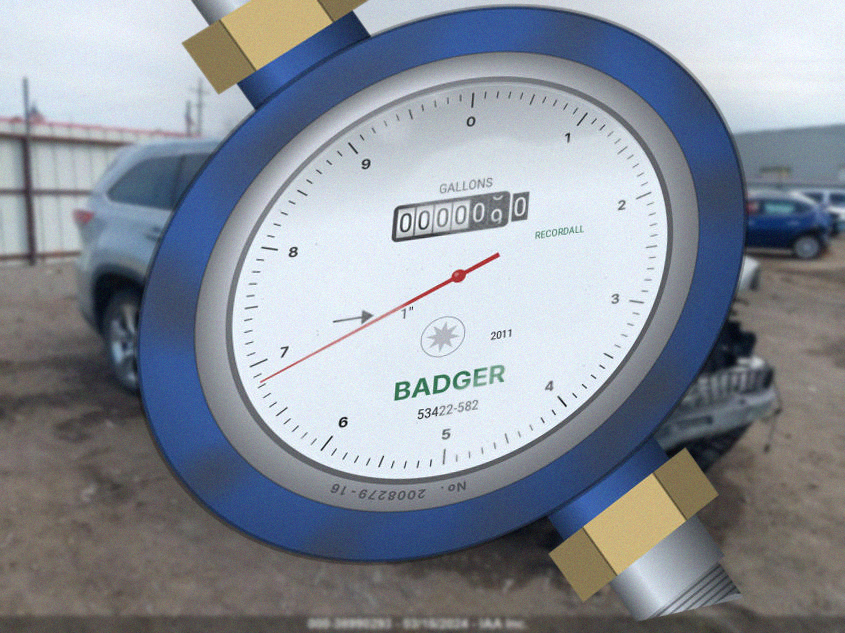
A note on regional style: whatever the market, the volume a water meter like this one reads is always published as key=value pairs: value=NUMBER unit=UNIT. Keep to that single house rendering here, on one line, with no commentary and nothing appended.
value=86.8 unit=gal
